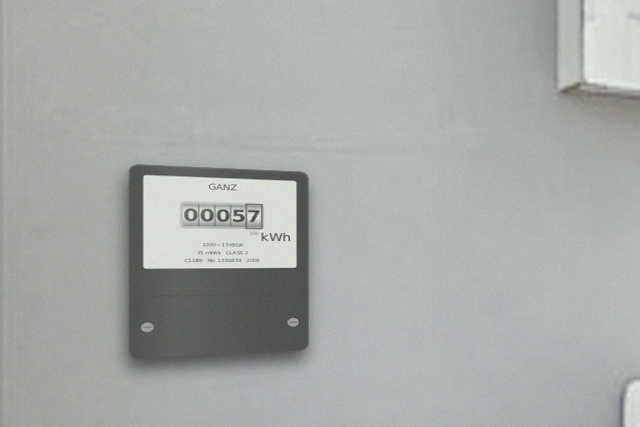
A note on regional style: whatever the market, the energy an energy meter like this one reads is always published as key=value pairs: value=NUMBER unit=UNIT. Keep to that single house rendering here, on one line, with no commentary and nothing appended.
value=5.7 unit=kWh
